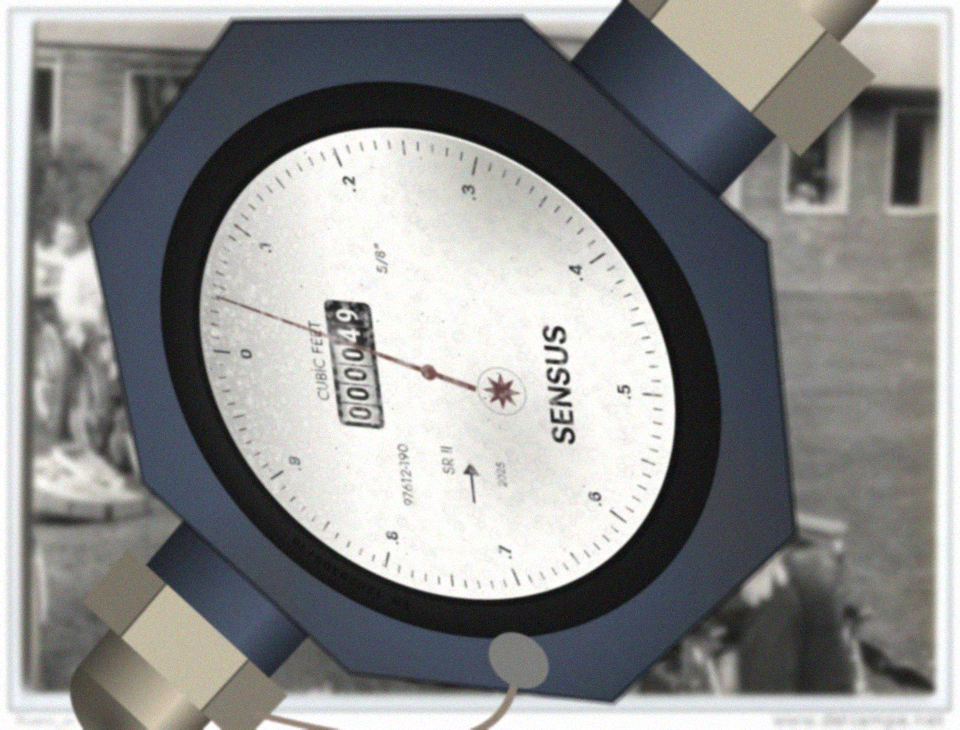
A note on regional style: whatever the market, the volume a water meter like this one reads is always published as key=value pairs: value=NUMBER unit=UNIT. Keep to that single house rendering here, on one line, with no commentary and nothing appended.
value=49.04 unit=ft³
